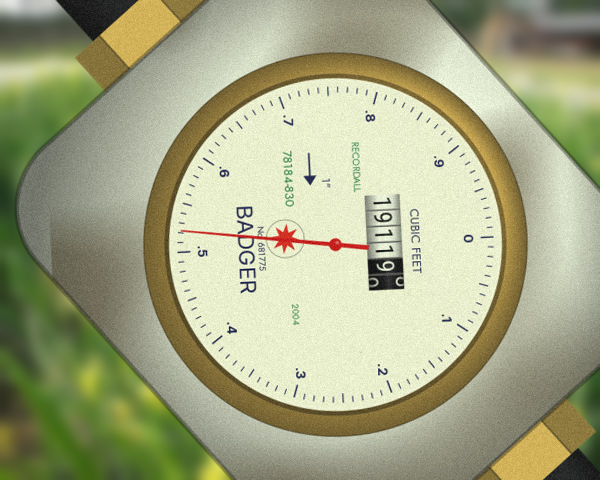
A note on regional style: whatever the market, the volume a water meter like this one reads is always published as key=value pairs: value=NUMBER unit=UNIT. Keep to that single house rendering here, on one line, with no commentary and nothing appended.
value=191198.52 unit=ft³
